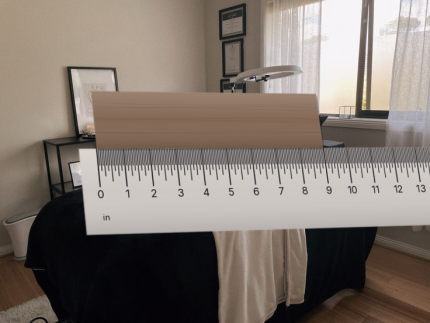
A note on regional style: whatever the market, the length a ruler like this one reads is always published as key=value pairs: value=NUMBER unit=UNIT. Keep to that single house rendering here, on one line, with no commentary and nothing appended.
value=9 unit=in
